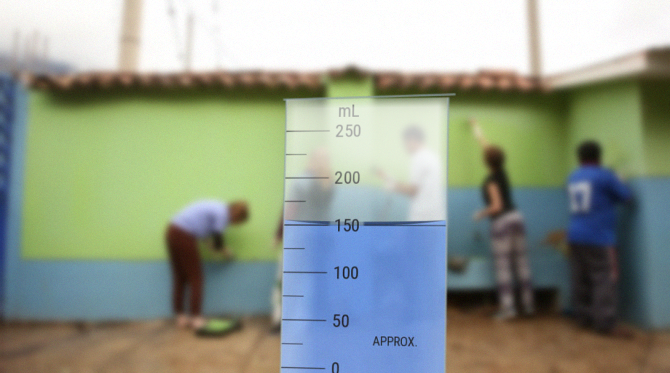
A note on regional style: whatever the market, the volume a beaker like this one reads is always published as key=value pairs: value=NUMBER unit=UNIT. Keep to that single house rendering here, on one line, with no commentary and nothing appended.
value=150 unit=mL
